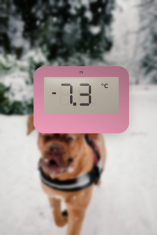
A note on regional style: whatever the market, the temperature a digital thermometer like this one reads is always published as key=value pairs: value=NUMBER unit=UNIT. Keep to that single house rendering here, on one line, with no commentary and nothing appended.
value=-7.3 unit=°C
